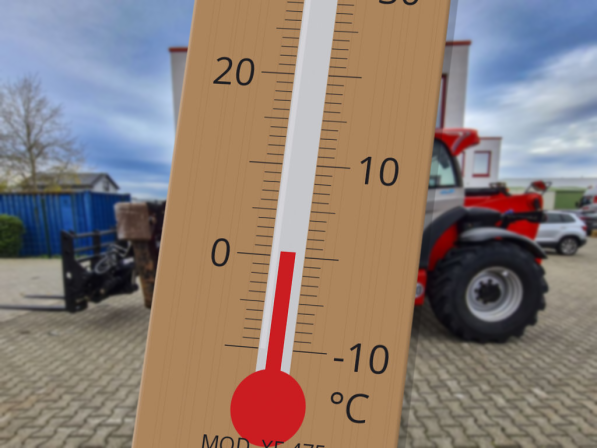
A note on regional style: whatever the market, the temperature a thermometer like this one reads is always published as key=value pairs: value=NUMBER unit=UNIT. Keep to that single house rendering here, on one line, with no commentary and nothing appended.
value=0.5 unit=°C
